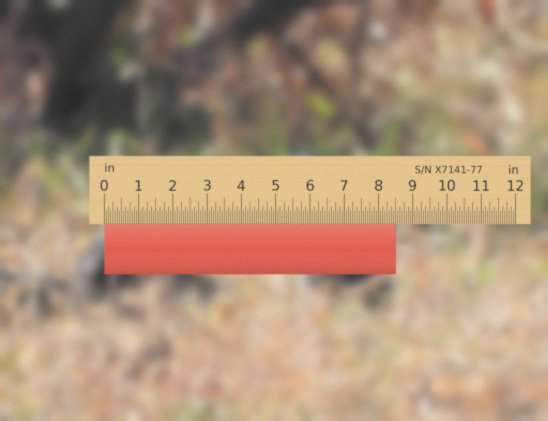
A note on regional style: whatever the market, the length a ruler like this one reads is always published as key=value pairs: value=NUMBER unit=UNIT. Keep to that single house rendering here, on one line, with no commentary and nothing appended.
value=8.5 unit=in
